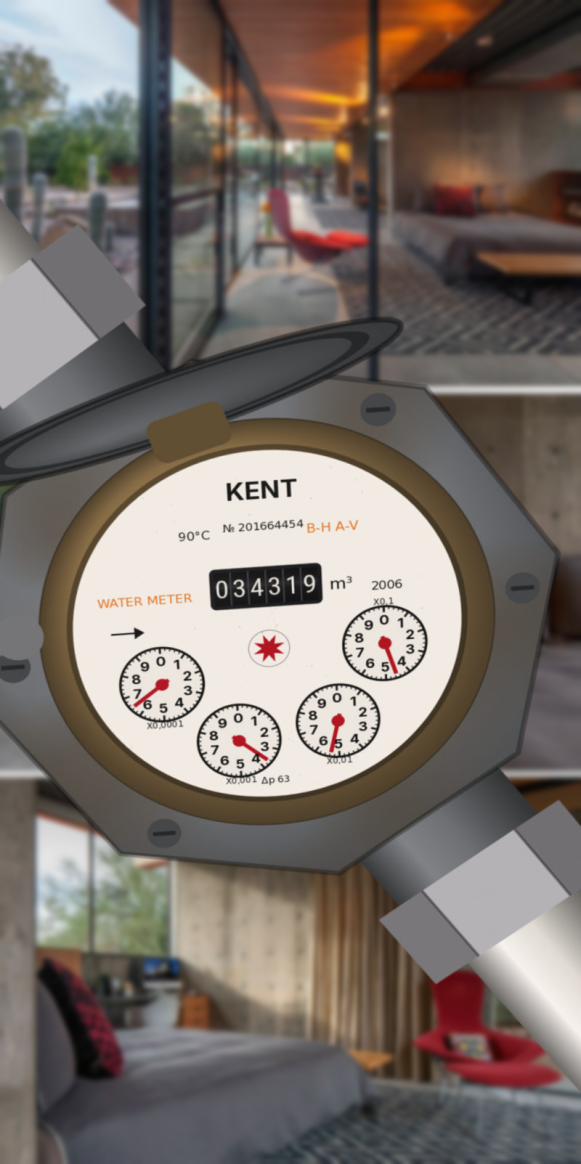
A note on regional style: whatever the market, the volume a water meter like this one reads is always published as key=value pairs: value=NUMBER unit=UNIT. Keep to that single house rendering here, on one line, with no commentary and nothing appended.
value=34319.4536 unit=m³
